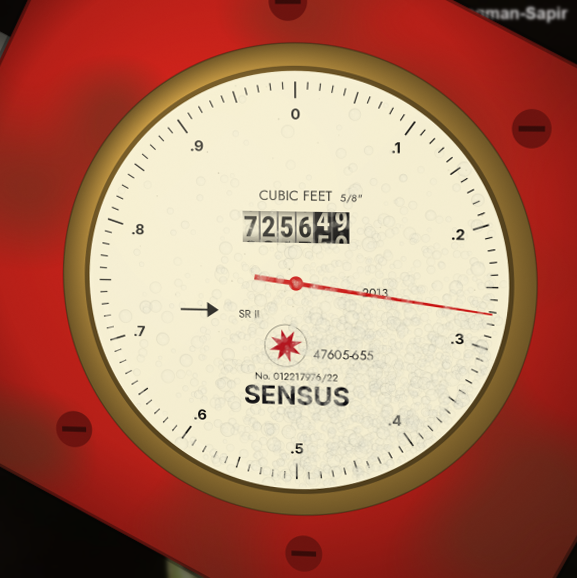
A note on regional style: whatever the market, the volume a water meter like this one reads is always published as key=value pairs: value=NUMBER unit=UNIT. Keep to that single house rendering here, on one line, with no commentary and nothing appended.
value=725649.27 unit=ft³
